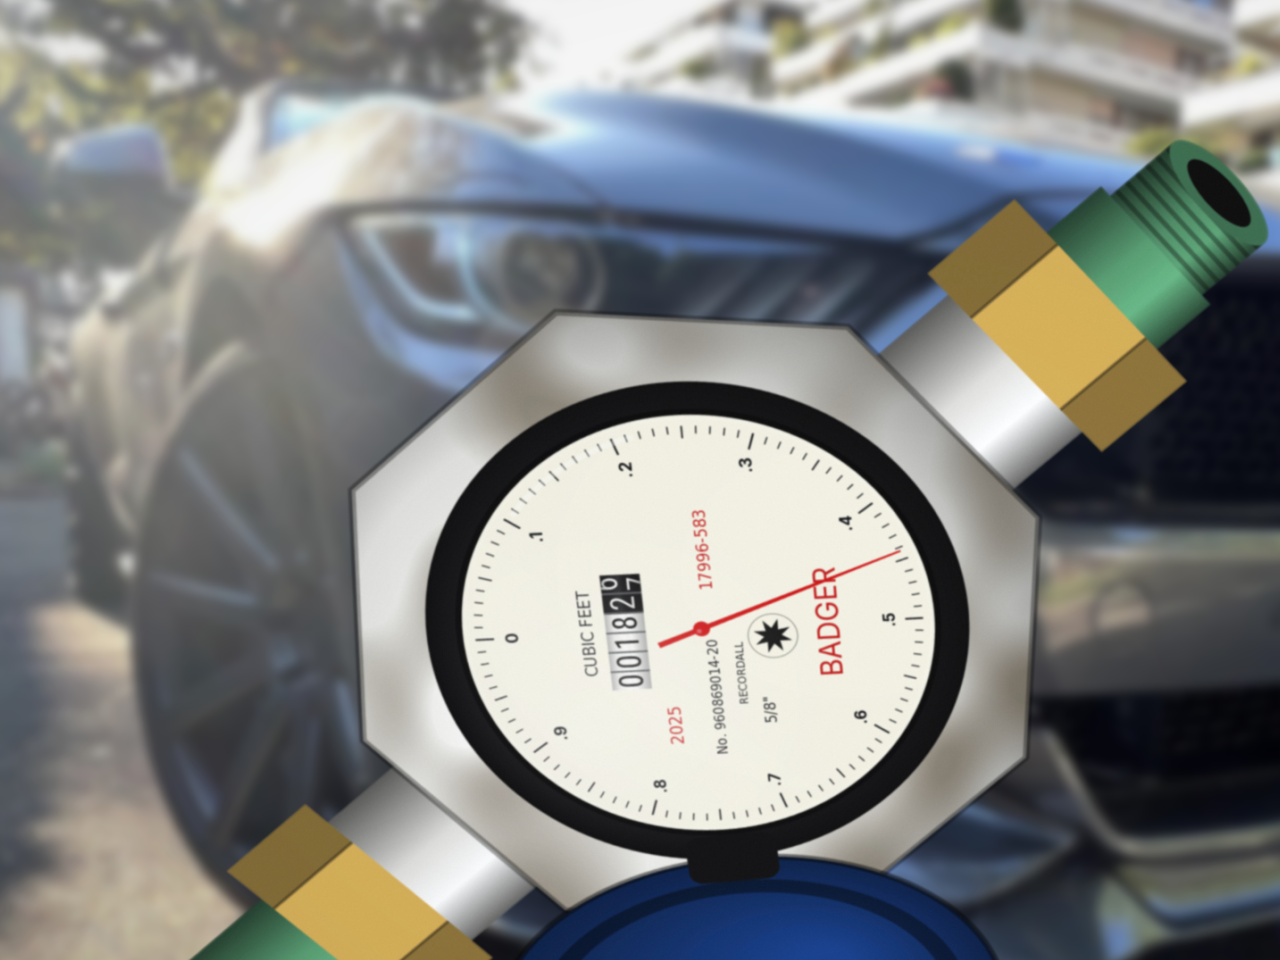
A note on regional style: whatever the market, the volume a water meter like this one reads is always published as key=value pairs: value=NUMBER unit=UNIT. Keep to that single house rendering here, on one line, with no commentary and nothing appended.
value=1826.44 unit=ft³
